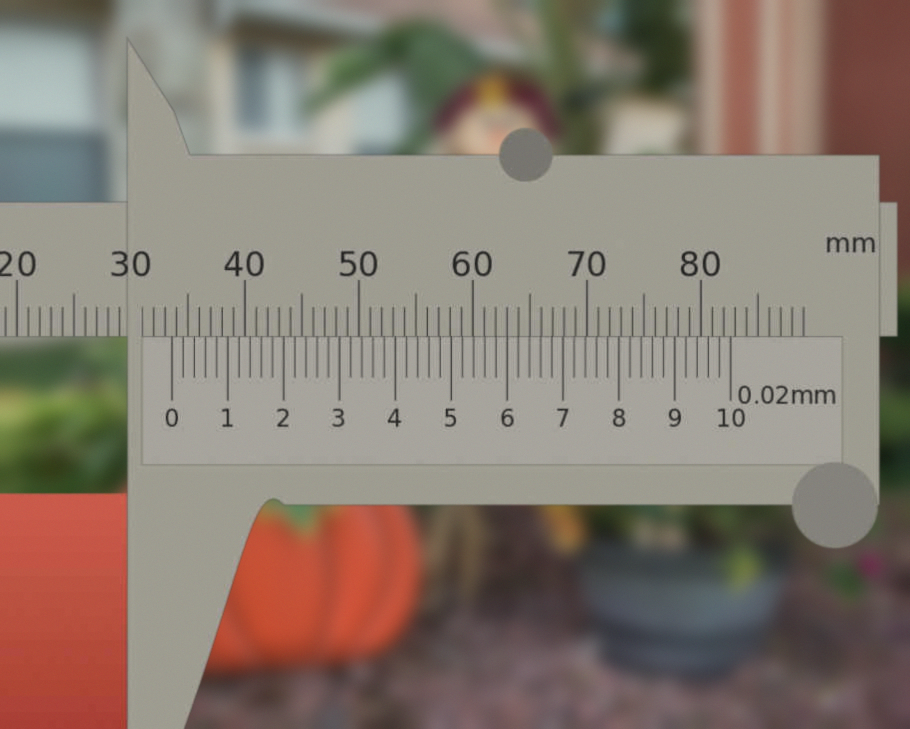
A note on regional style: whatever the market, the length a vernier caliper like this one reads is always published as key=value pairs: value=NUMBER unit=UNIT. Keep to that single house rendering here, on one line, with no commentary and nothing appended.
value=33.6 unit=mm
